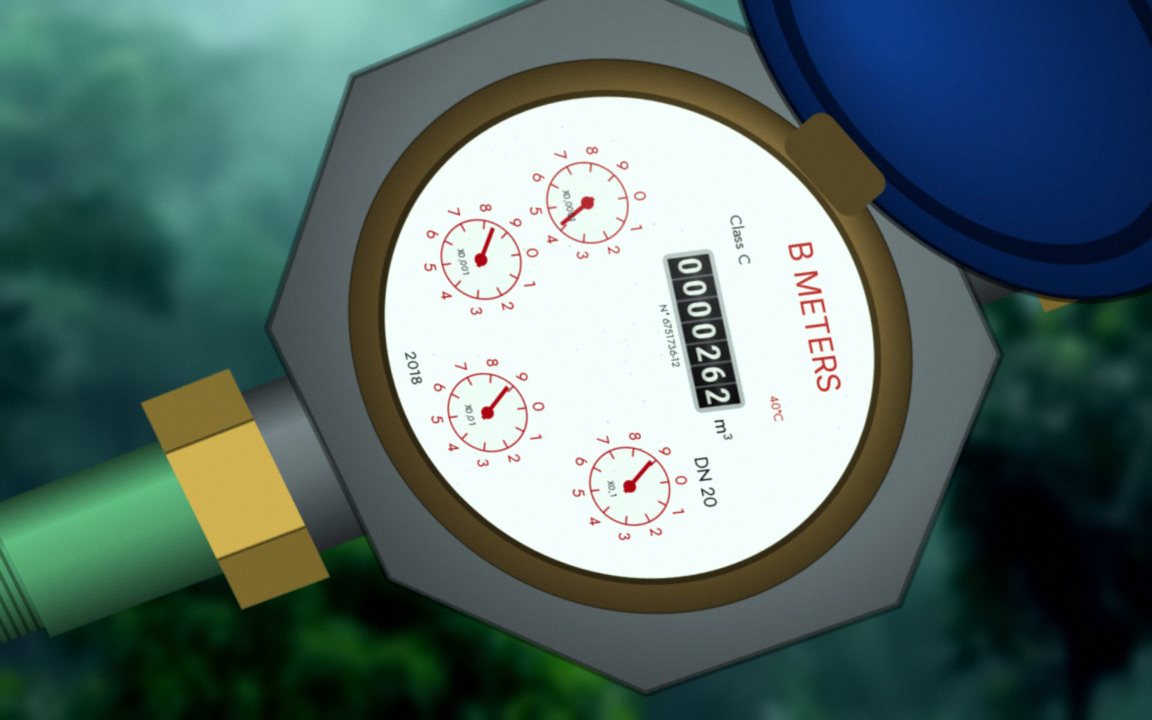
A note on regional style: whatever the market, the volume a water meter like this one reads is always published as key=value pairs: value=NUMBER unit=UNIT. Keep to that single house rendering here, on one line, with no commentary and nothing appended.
value=262.8884 unit=m³
